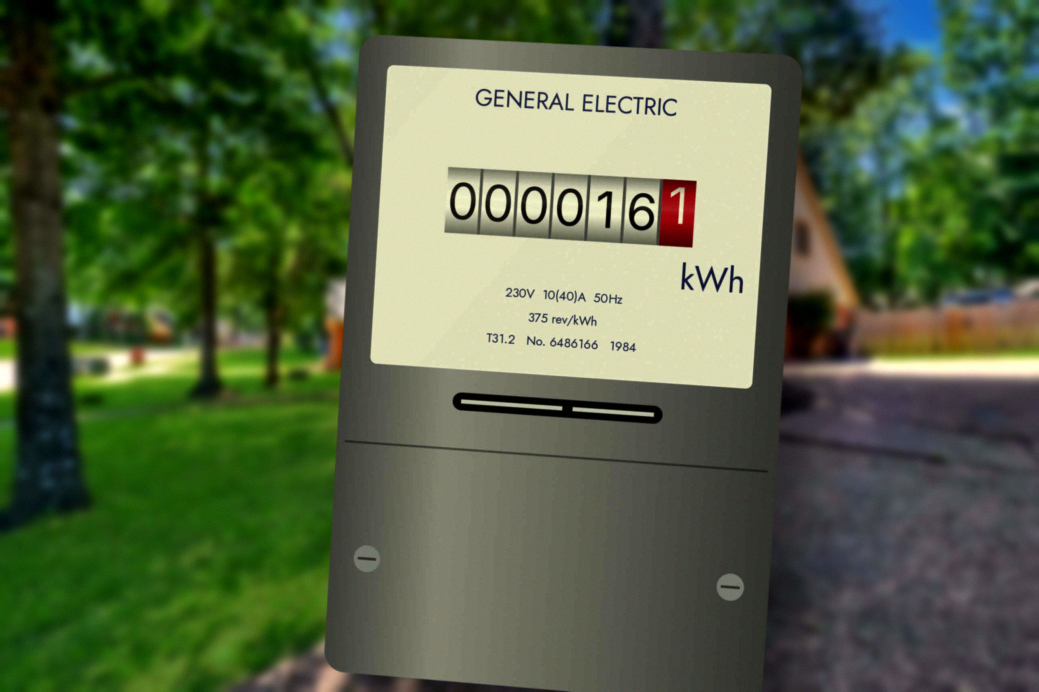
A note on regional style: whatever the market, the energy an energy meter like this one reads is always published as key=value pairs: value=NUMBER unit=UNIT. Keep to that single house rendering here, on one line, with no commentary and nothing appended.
value=16.1 unit=kWh
